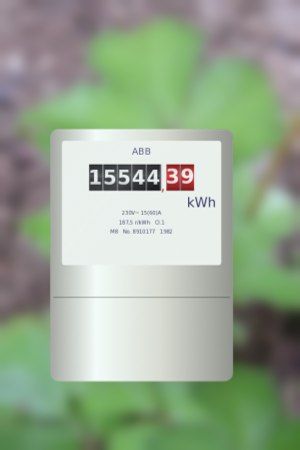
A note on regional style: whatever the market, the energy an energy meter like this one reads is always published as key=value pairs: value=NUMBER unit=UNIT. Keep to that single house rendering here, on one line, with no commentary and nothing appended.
value=15544.39 unit=kWh
